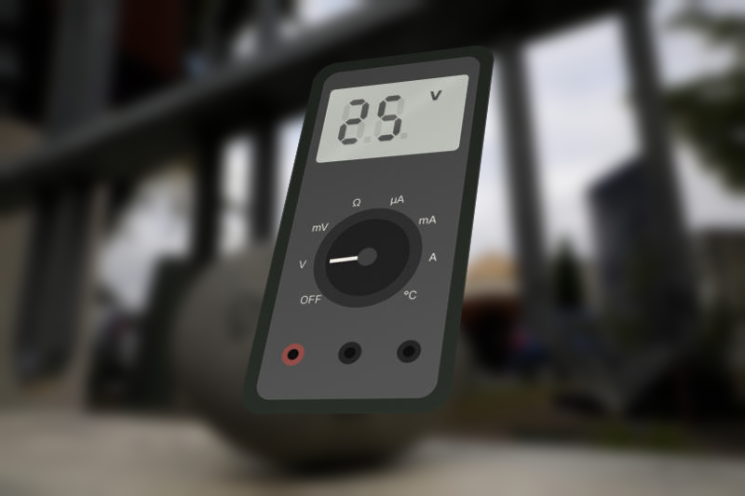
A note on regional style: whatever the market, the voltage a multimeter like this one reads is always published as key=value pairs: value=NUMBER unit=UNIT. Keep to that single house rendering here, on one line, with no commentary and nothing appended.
value=25 unit=V
